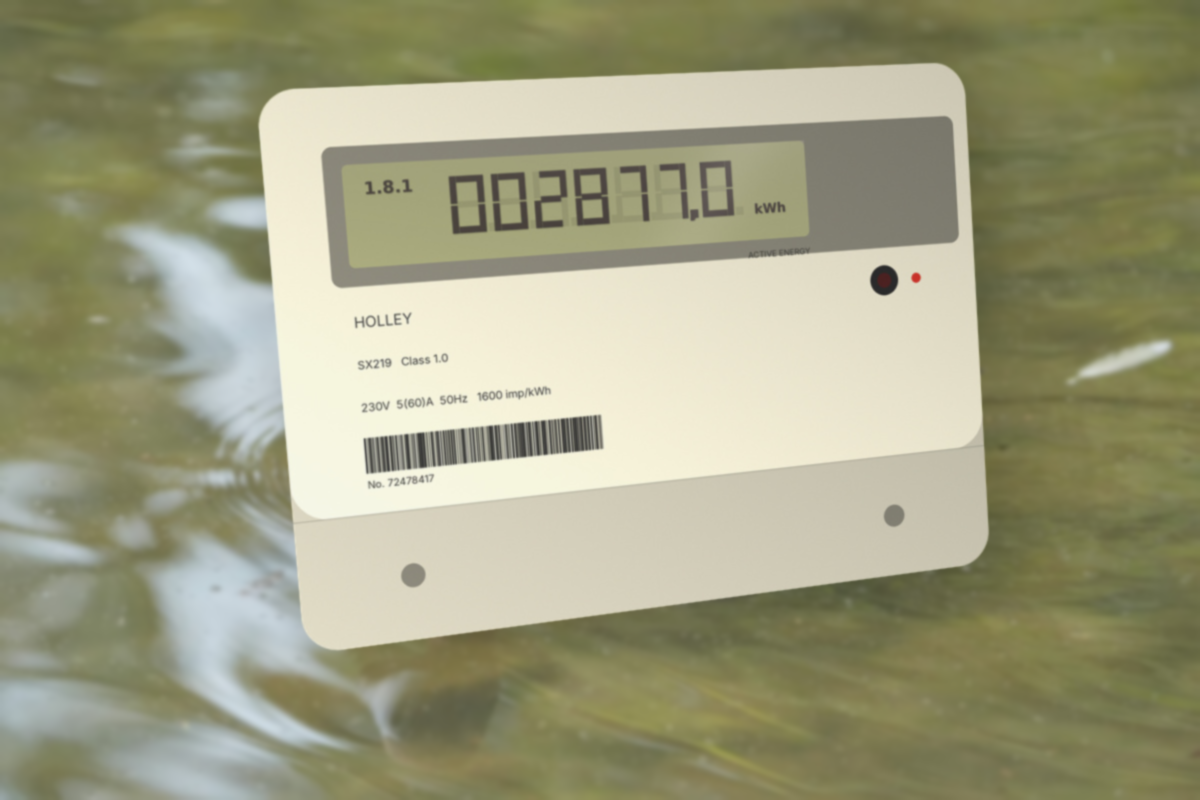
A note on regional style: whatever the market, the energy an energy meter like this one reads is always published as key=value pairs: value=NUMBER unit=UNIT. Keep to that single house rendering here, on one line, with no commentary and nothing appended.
value=2877.0 unit=kWh
